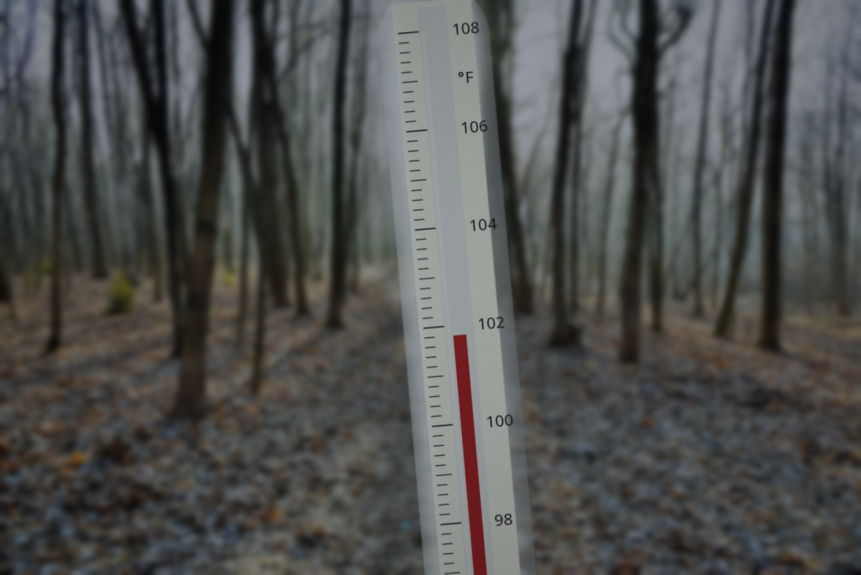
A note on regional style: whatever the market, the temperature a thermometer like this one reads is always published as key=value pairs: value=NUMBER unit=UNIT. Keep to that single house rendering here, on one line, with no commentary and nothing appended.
value=101.8 unit=°F
